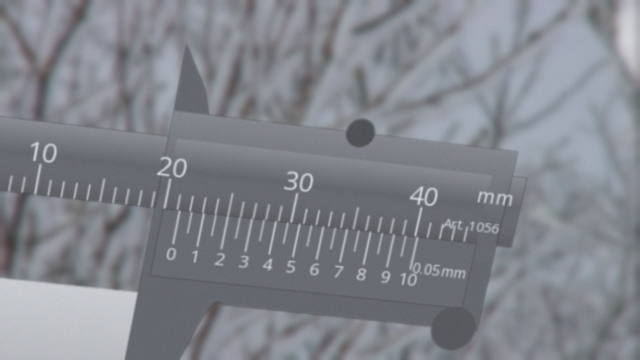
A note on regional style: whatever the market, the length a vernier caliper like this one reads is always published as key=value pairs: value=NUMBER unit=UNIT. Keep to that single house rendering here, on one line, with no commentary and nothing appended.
value=21.2 unit=mm
